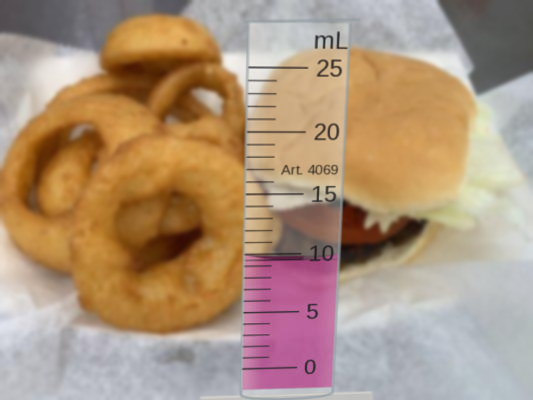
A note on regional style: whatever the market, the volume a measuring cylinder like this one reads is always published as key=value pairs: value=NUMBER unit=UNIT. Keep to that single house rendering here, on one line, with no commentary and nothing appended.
value=9.5 unit=mL
